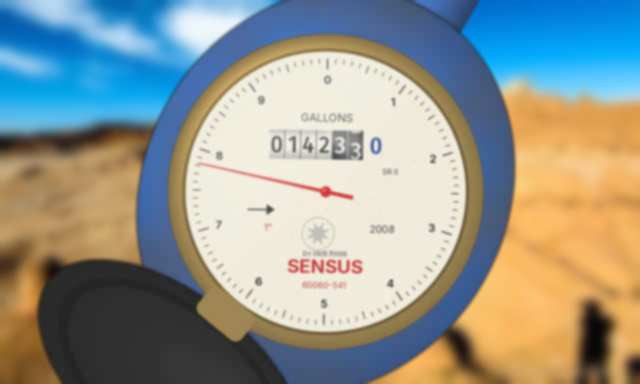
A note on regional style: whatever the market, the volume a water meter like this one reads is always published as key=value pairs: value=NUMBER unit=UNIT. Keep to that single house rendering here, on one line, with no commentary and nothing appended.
value=142327.8 unit=gal
